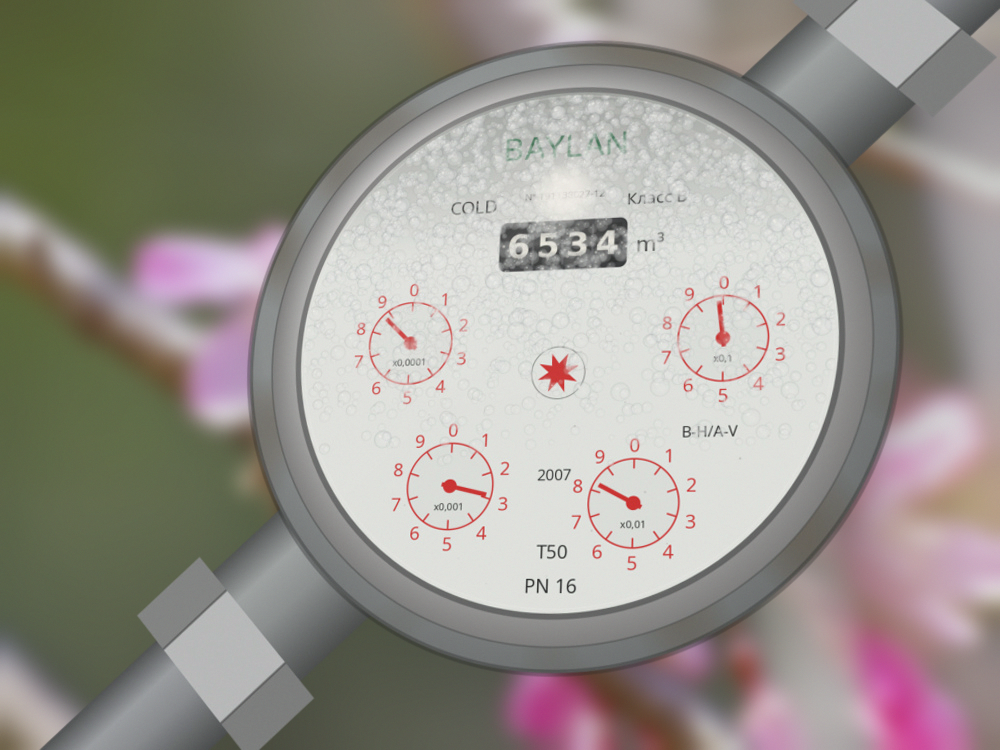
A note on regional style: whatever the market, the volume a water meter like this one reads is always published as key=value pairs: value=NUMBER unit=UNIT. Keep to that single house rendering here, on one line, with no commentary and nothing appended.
value=6533.9828 unit=m³
